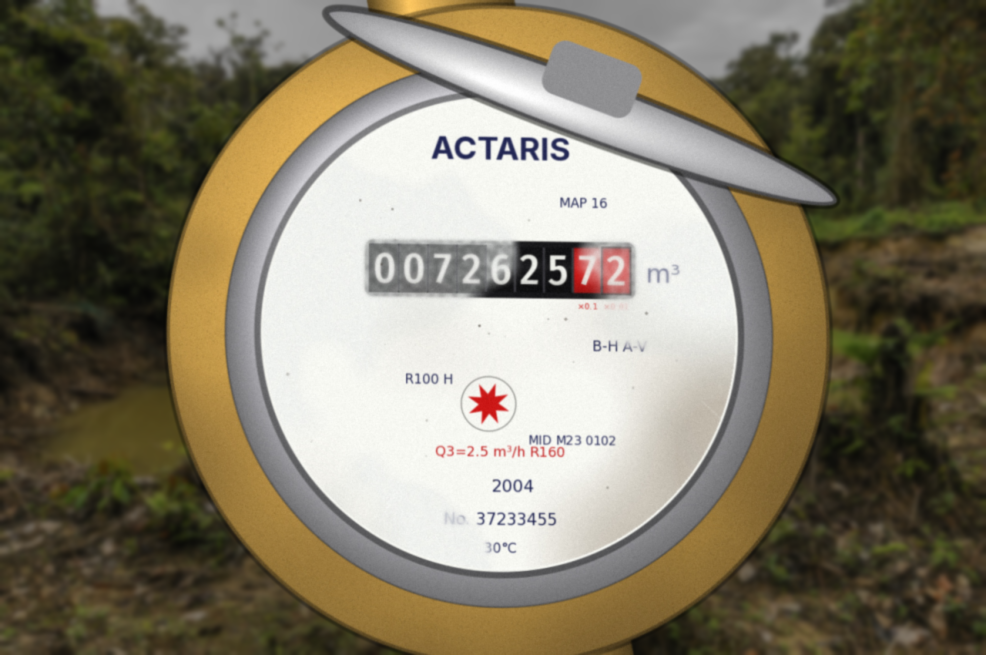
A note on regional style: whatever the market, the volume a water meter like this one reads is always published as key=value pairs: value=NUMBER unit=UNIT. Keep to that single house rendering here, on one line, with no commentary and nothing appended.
value=72625.72 unit=m³
